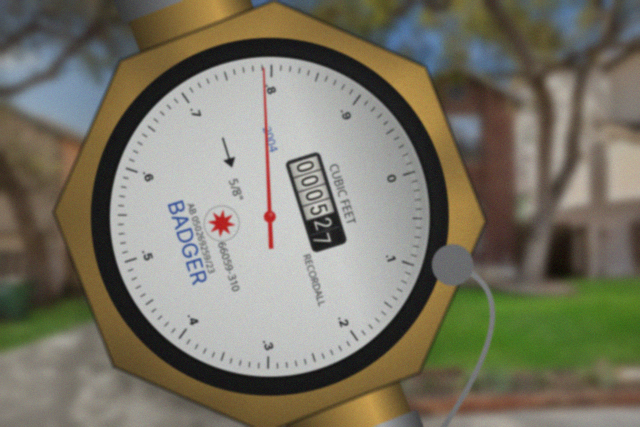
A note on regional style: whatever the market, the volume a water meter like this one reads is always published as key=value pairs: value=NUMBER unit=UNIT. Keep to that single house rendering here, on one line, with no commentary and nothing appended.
value=526.79 unit=ft³
